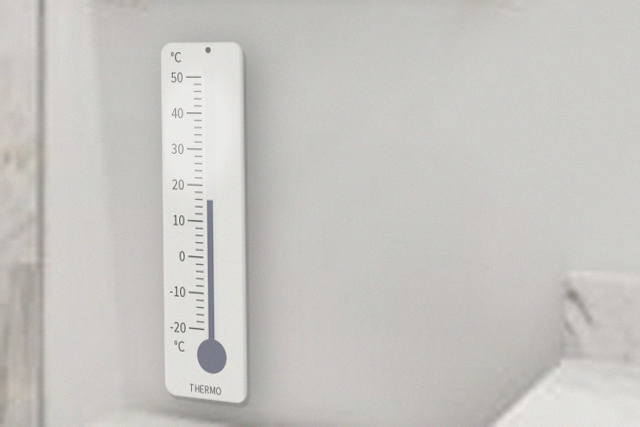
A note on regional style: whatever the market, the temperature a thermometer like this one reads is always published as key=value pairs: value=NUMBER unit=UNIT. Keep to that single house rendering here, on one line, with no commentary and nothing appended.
value=16 unit=°C
